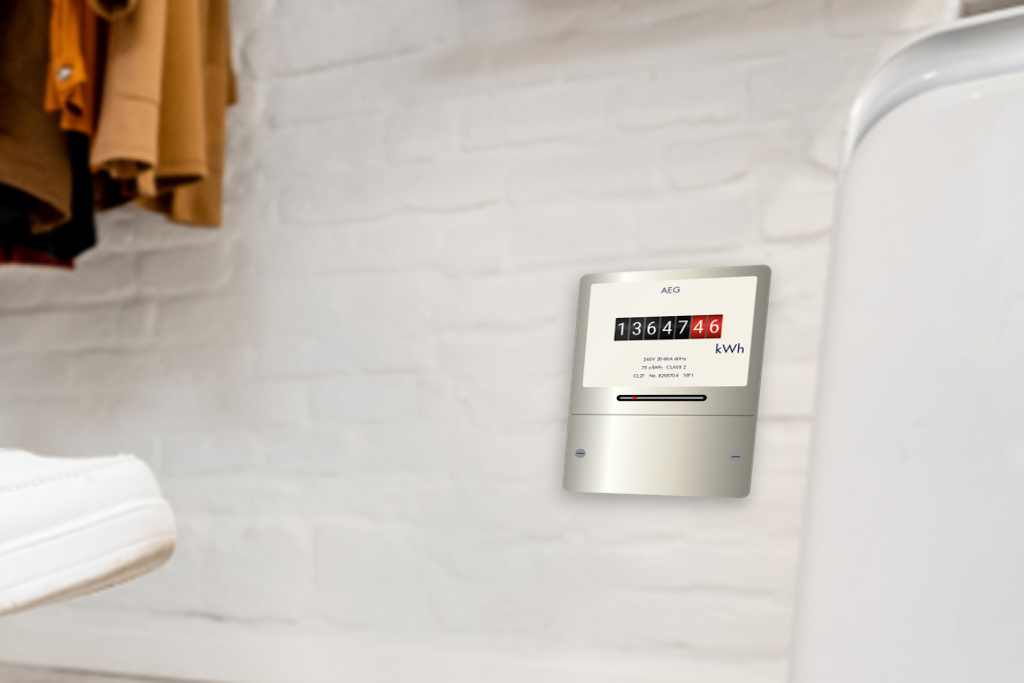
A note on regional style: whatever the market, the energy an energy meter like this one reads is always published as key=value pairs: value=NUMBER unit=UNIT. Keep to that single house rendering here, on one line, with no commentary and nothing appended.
value=13647.46 unit=kWh
